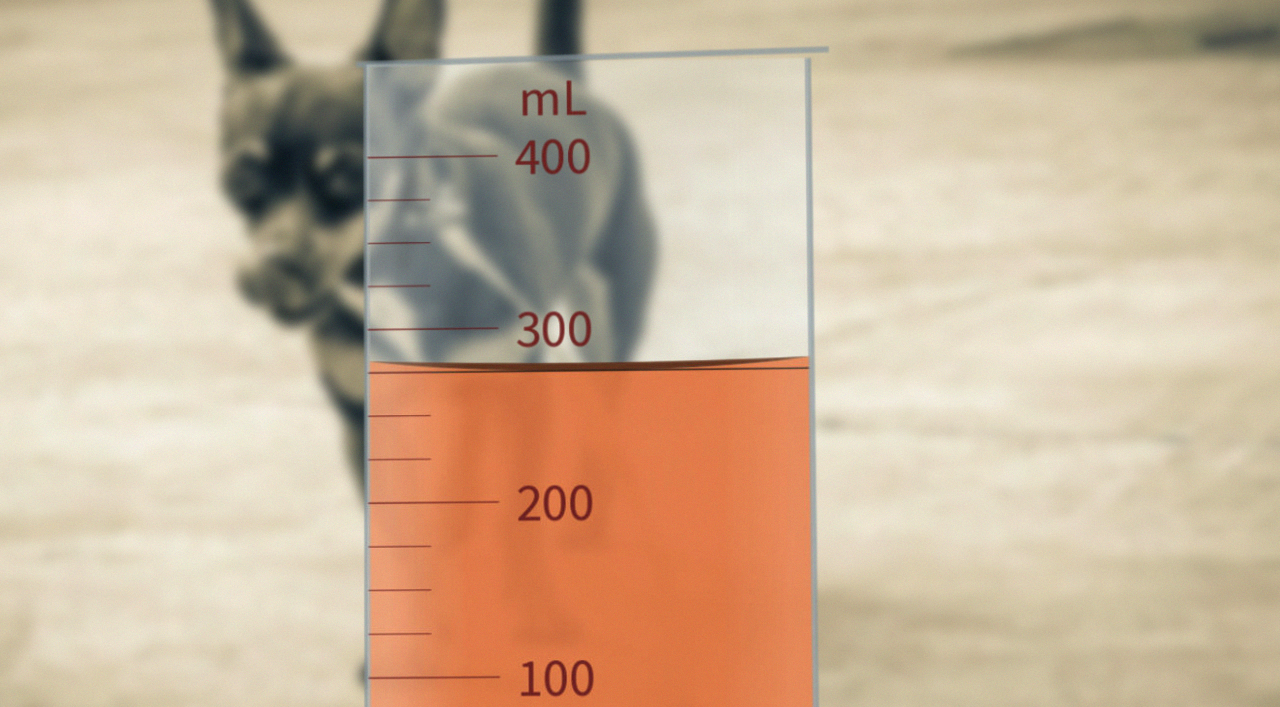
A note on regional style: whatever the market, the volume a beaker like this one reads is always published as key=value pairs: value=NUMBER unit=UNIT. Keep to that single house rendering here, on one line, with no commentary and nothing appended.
value=275 unit=mL
